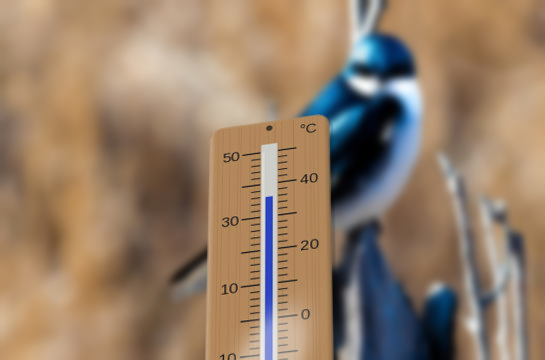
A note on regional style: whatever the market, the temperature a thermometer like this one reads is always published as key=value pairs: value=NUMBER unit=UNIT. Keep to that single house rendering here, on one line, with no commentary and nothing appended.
value=36 unit=°C
